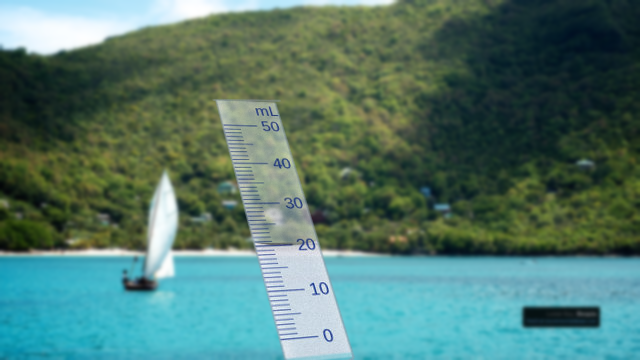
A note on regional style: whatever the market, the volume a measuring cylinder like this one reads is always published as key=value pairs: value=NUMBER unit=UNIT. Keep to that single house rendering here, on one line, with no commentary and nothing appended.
value=20 unit=mL
